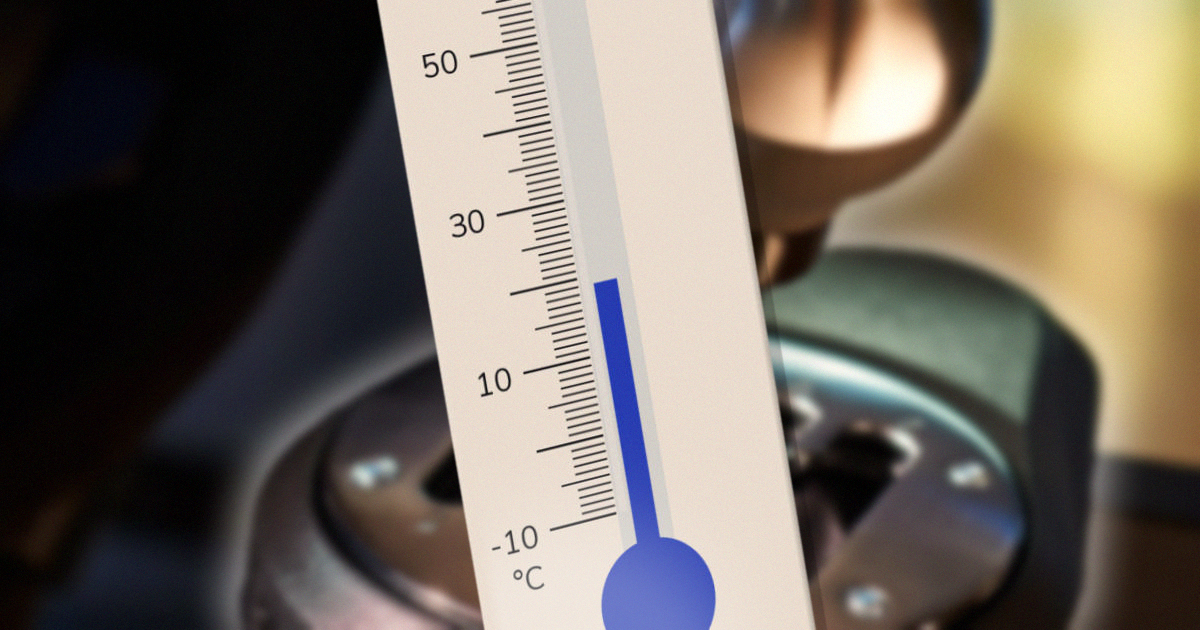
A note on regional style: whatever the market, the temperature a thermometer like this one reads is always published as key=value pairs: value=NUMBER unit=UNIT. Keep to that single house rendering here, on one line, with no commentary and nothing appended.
value=19 unit=°C
